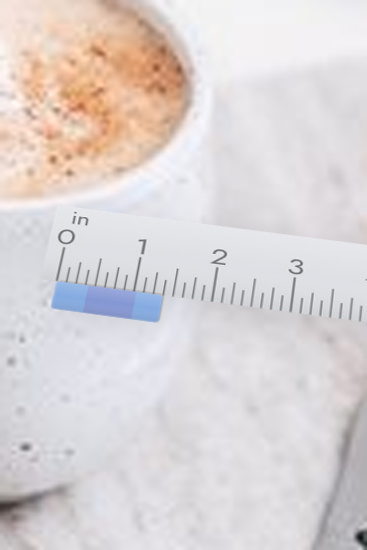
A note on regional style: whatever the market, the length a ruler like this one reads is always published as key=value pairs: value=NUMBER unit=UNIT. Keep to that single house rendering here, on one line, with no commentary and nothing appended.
value=1.375 unit=in
